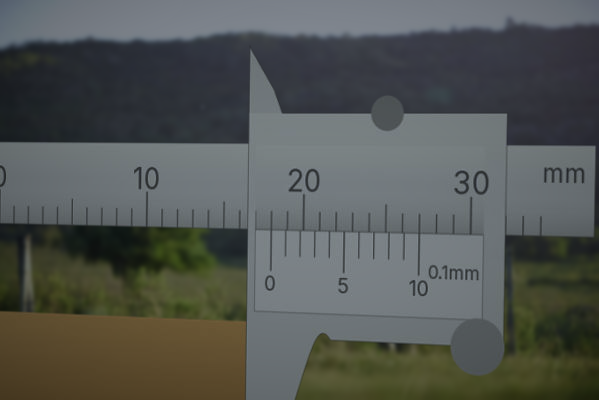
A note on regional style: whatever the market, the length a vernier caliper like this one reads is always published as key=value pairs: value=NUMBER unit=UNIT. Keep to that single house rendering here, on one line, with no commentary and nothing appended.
value=18.0 unit=mm
